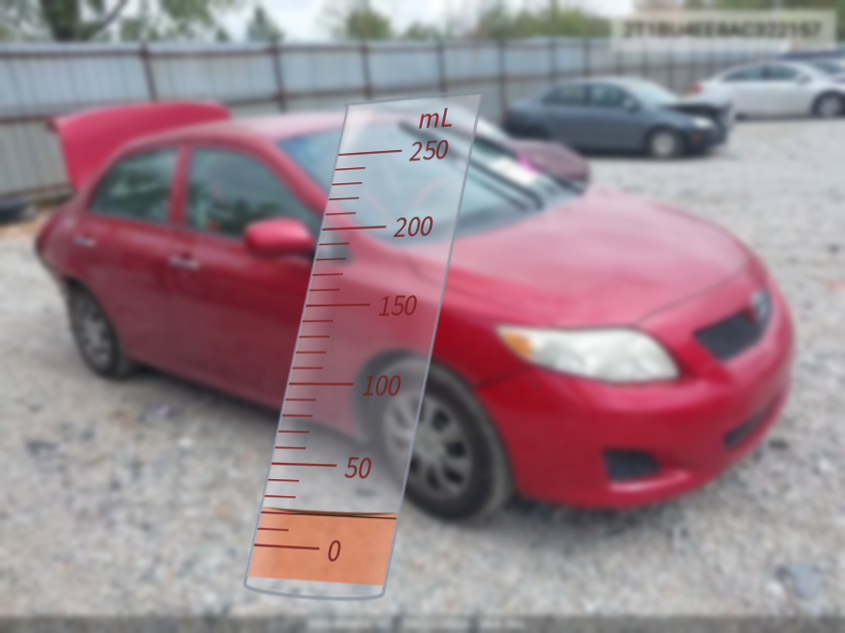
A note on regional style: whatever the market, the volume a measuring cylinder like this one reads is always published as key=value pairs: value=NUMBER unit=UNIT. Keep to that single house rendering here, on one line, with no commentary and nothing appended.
value=20 unit=mL
